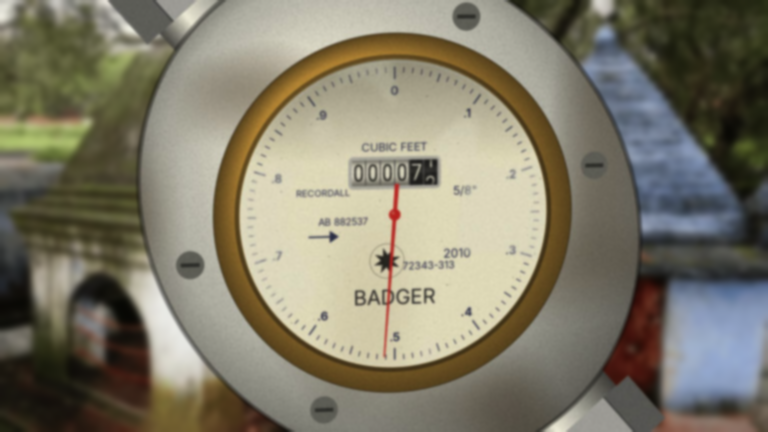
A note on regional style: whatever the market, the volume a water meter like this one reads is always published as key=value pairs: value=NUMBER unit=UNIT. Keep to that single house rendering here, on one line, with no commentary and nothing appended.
value=71.51 unit=ft³
